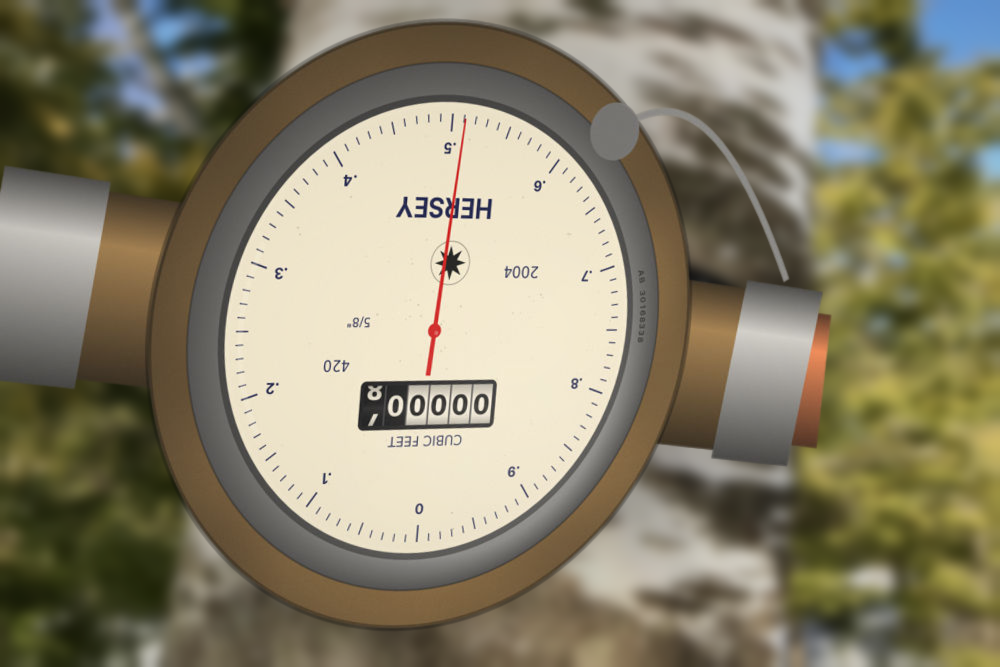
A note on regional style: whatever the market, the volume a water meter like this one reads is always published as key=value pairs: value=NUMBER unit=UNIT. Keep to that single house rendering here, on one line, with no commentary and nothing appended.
value=7.51 unit=ft³
